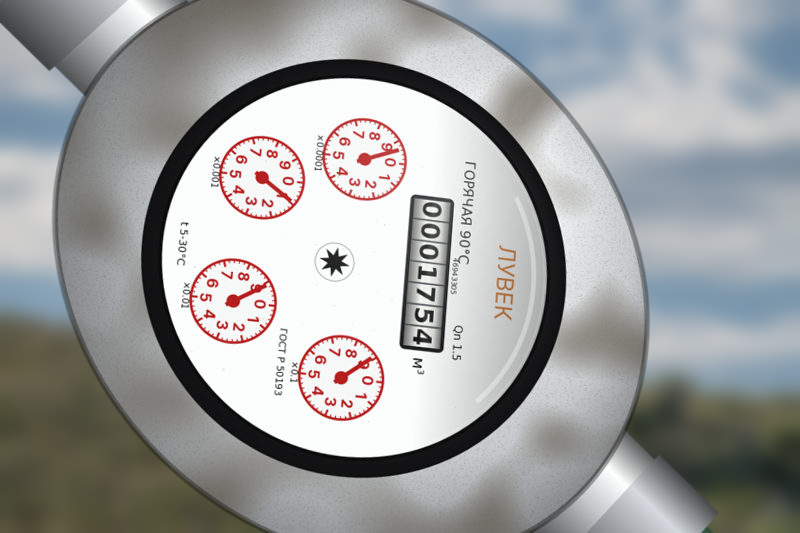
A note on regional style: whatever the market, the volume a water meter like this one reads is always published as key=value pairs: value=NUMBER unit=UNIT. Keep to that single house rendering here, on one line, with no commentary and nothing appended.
value=1754.8909 unit=m³
